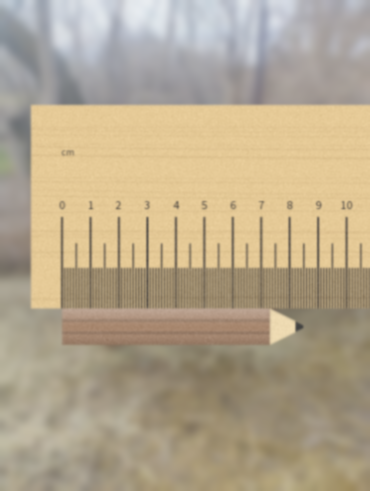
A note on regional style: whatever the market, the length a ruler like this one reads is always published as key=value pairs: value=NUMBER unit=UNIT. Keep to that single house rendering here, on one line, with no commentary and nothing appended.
value=8.5 unit=cm
